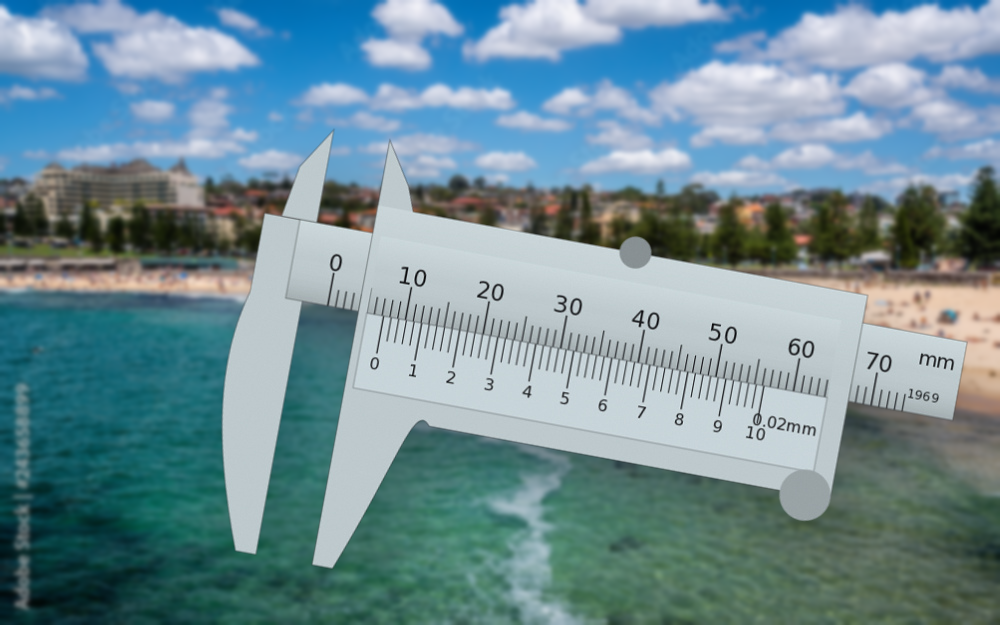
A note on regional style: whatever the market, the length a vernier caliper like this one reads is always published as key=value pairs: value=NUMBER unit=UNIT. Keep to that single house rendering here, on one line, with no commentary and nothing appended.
value=7.2 unit=mm
